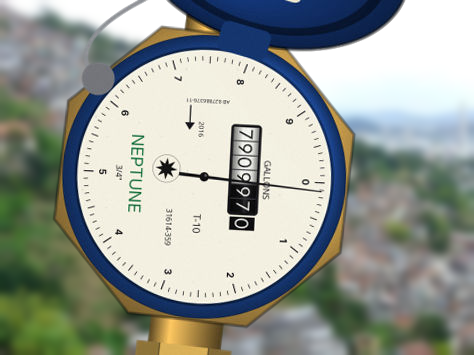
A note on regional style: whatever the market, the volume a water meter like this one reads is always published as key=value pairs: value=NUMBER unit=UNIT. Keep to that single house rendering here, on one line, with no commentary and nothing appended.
value=7909970.1 unit=gal
